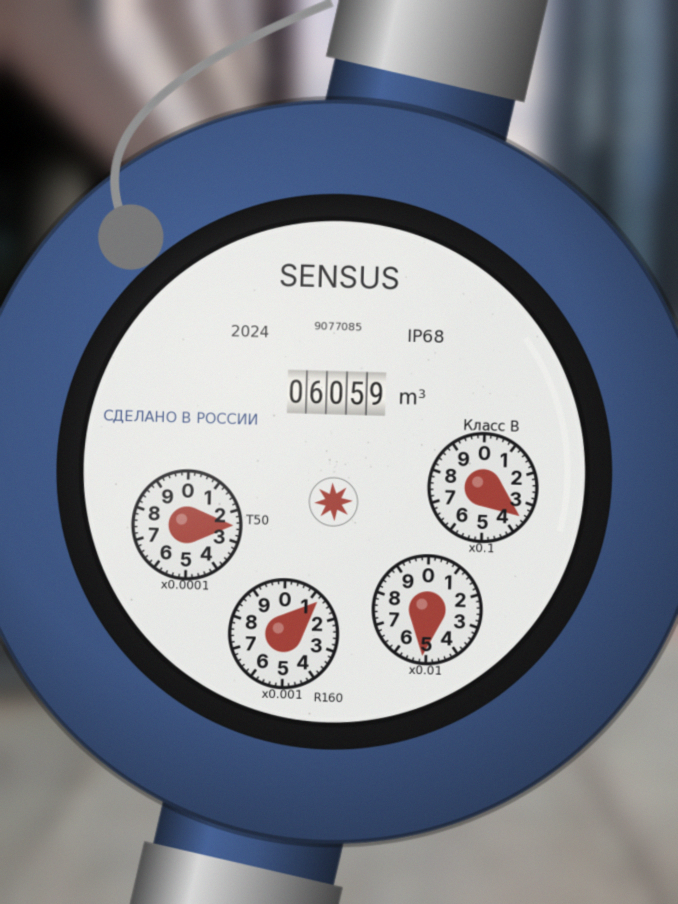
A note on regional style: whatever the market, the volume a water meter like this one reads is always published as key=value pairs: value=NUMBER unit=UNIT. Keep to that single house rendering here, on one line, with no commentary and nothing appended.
value=6059.3512 unit=m³
